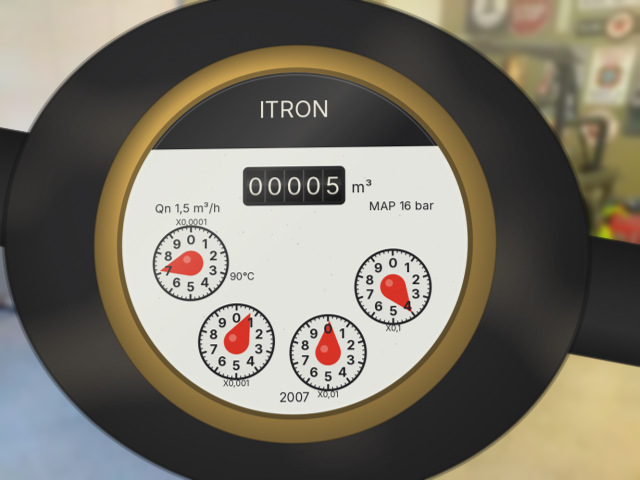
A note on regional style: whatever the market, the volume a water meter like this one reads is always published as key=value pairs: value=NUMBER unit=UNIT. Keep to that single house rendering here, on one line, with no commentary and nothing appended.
value=5.4007 unit=m³
